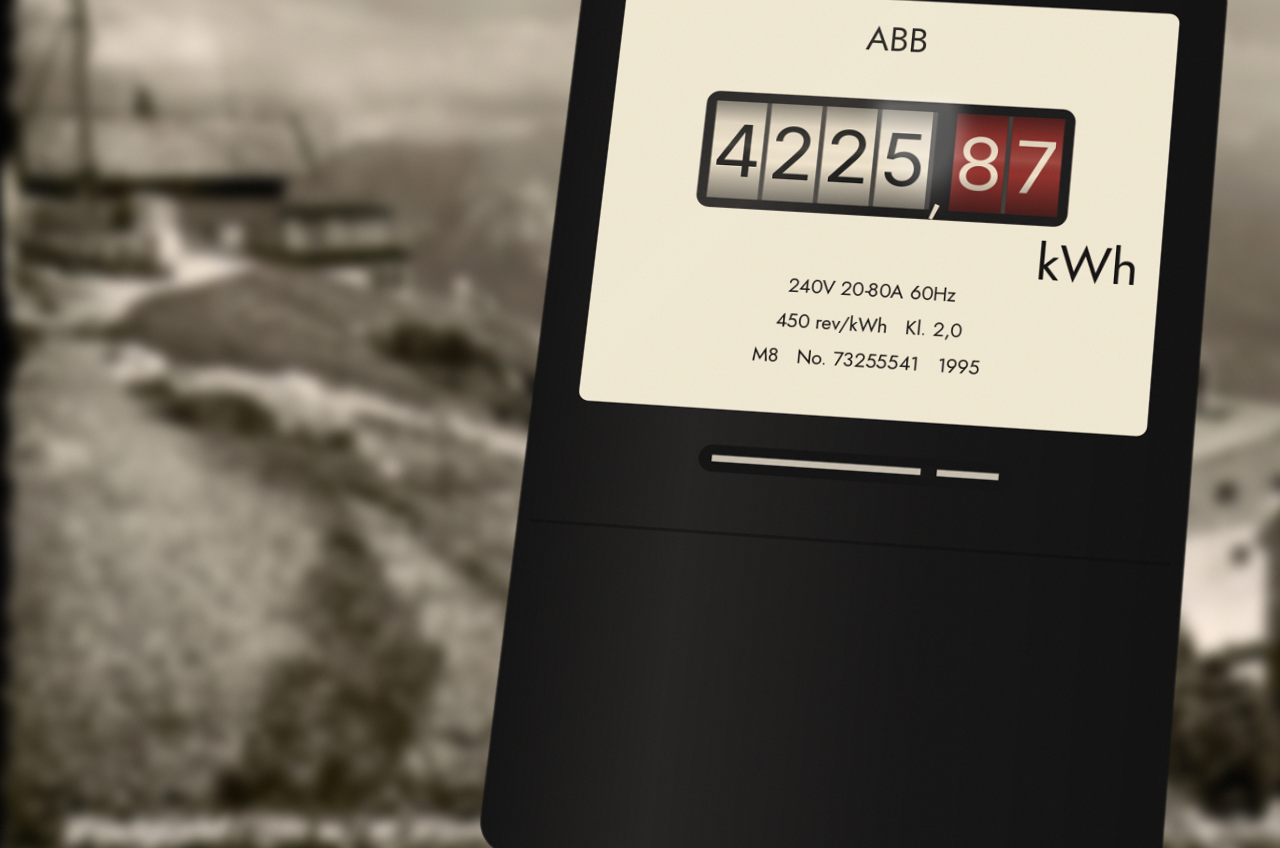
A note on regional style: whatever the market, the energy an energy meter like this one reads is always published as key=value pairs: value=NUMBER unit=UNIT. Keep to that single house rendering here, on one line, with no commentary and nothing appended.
value=4225.87 unit=kWh
